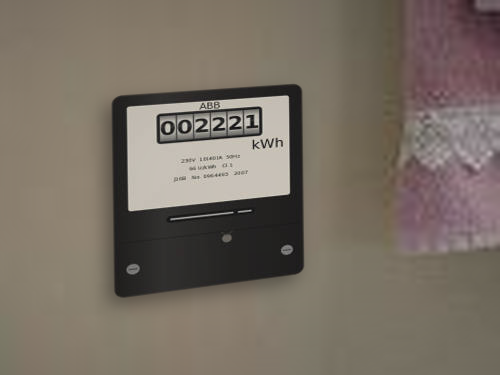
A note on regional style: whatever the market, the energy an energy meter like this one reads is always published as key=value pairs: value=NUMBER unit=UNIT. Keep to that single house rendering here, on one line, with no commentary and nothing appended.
value=2221 unit=kWh
